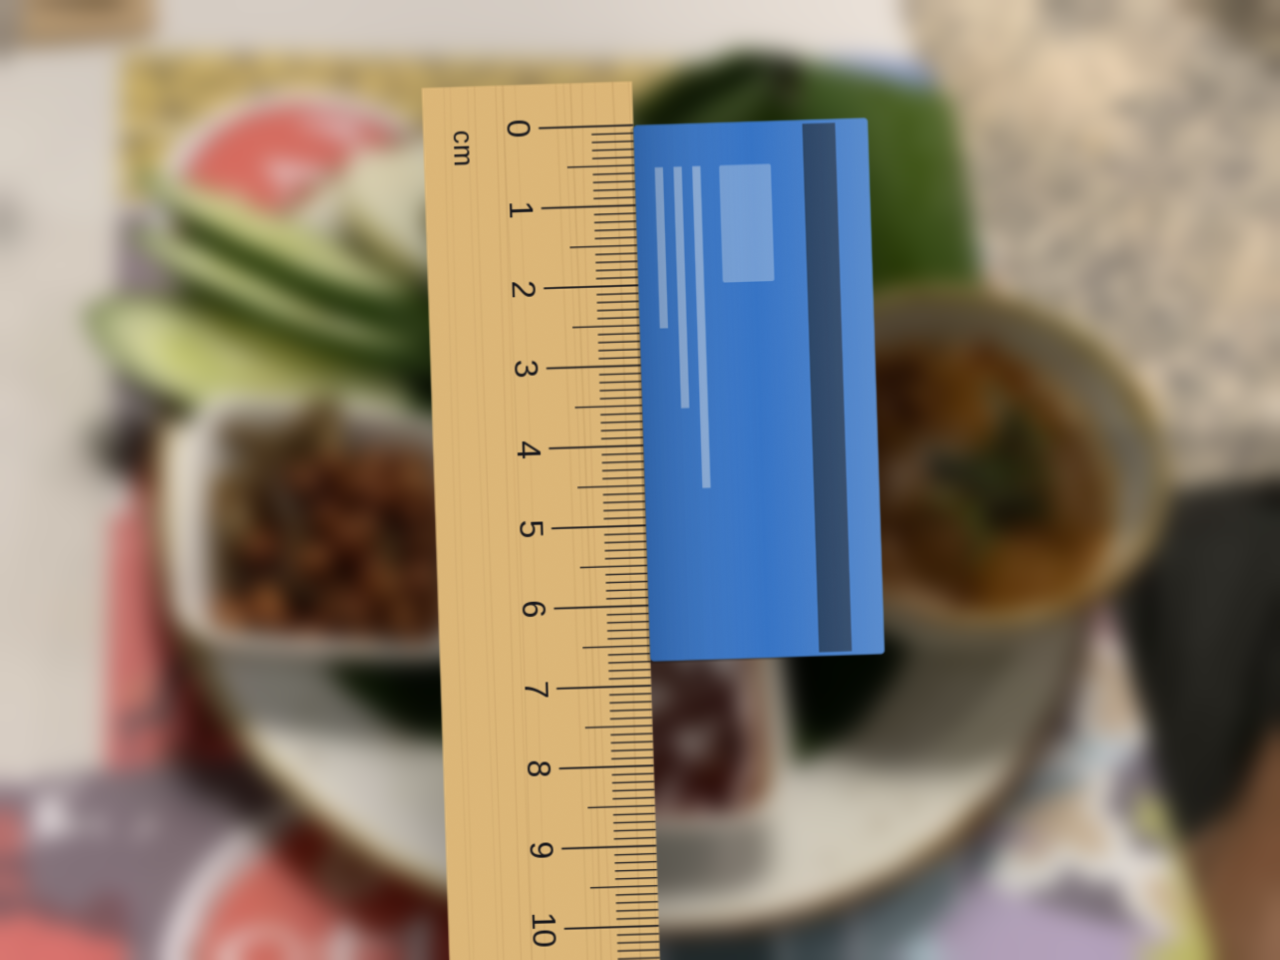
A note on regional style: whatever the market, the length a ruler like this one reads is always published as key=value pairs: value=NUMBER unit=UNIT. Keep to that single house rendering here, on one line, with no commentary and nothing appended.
value=6.7 unit=cm
